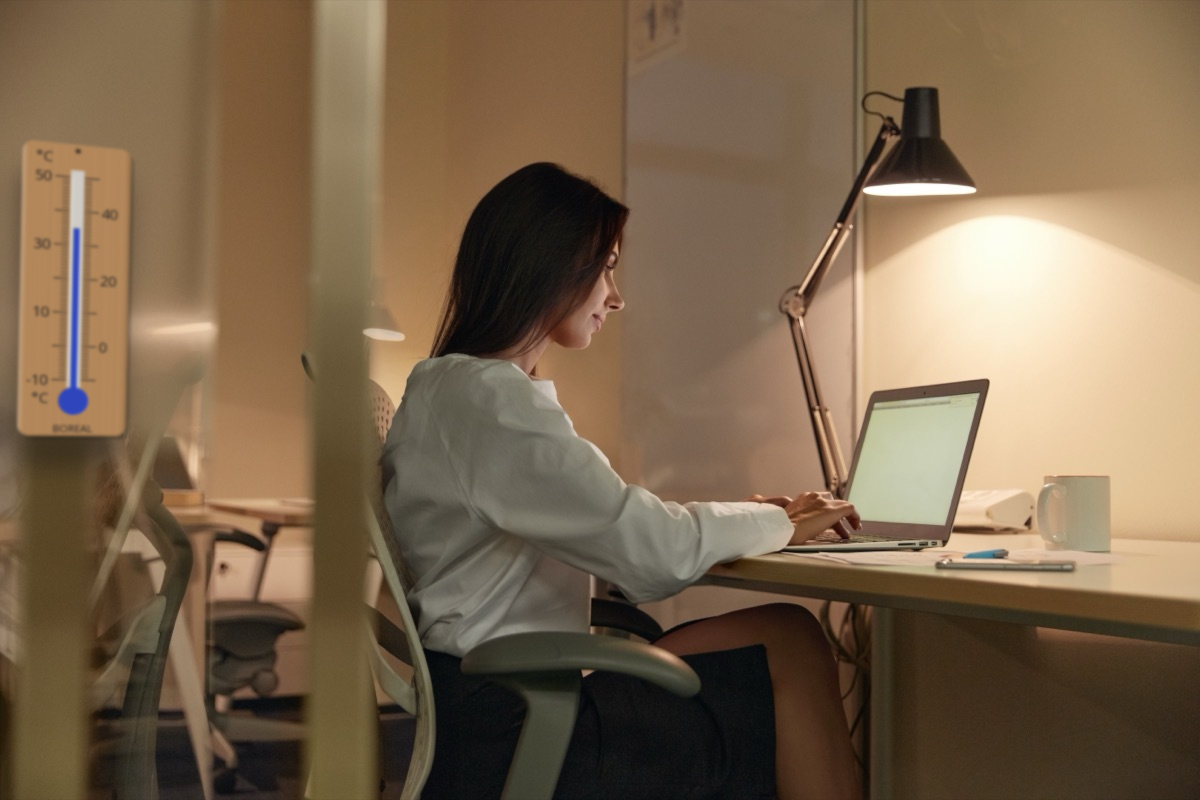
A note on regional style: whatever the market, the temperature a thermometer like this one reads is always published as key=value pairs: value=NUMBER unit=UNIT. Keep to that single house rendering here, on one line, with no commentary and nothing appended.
value=35 unit=°C
